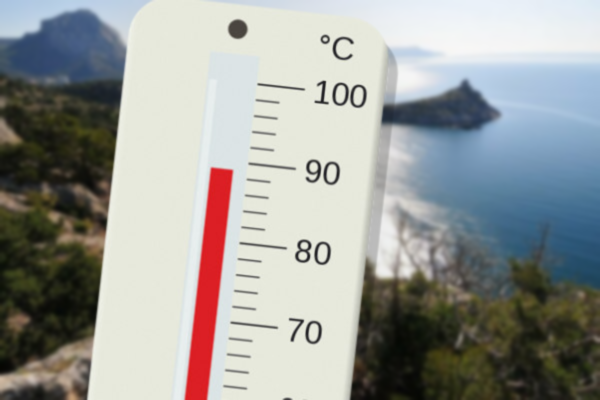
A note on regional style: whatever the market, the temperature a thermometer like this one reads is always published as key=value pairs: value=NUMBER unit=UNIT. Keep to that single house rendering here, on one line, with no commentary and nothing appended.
value=89 unit=°C
